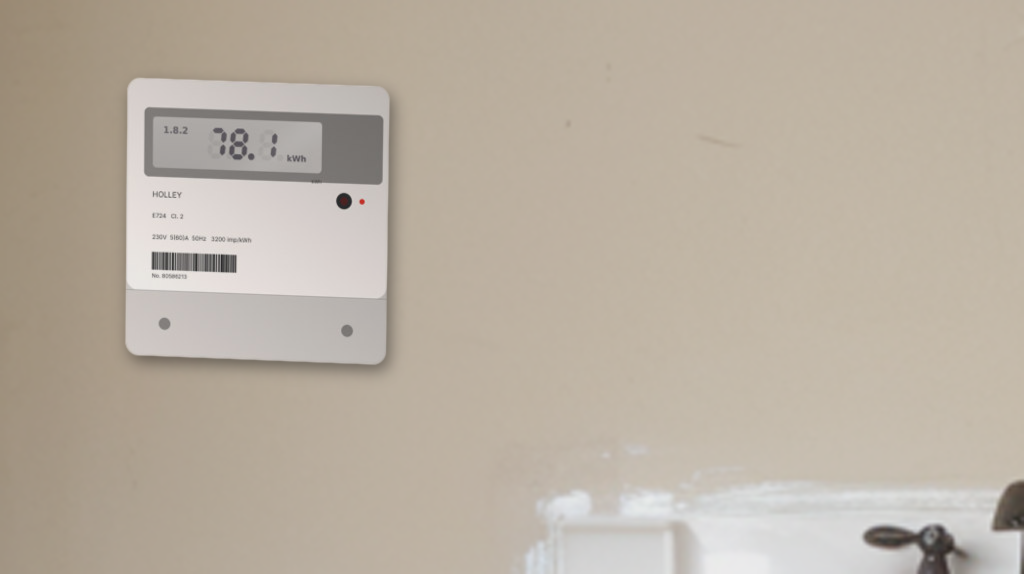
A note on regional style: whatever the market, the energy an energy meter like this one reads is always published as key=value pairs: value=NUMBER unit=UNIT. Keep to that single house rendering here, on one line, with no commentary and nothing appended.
value=78.1 unit=kWh
